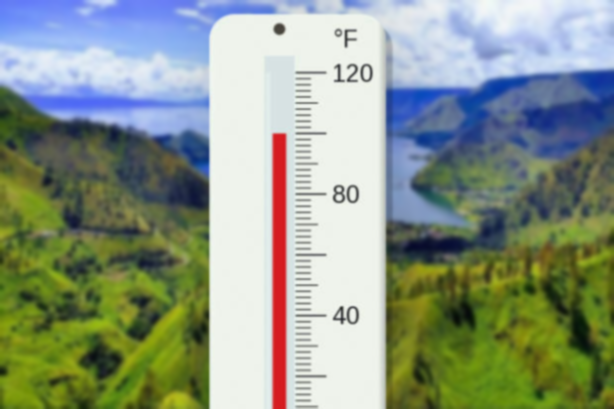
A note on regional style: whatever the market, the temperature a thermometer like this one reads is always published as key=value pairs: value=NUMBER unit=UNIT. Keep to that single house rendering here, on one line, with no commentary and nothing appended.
value=100 unit=°F
